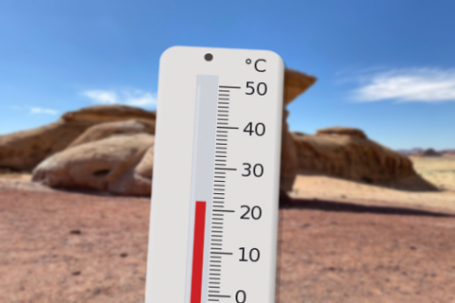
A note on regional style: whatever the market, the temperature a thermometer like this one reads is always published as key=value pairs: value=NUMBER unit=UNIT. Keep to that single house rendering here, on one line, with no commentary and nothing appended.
value=22 unit=°C
